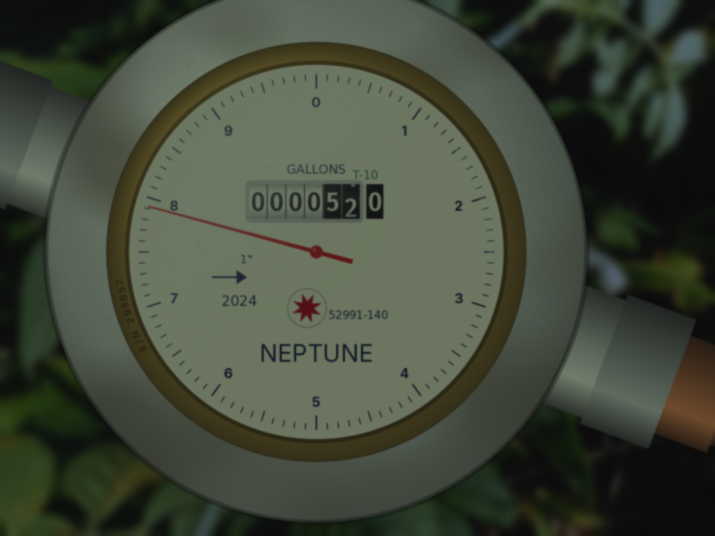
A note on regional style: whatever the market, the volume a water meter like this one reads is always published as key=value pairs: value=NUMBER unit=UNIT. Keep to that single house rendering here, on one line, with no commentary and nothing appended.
value=517.9 unit=gal
